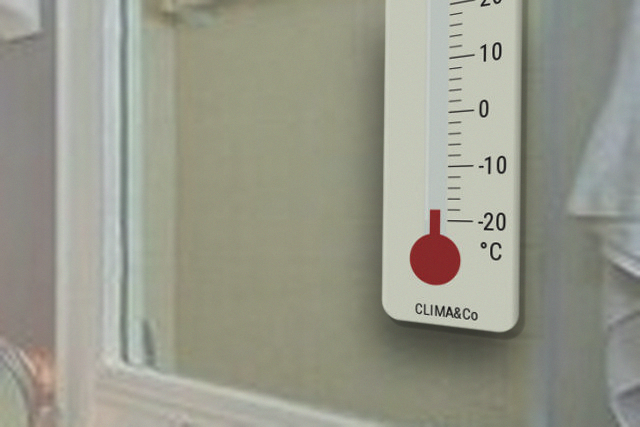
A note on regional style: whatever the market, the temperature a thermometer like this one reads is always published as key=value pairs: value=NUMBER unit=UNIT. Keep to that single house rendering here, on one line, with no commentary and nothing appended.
value=-18 unit=°C
